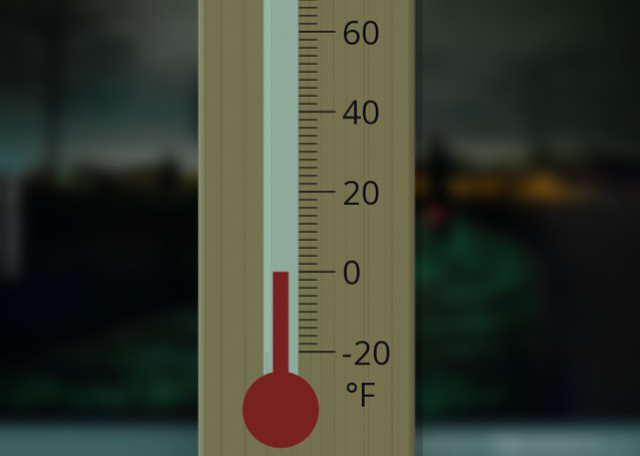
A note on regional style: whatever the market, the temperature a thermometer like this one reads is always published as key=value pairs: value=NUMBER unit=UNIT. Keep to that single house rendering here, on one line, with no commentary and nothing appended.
value=0 unit=°F
